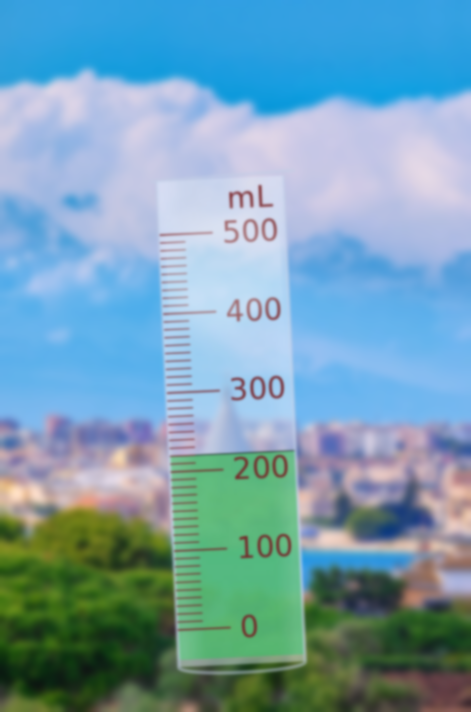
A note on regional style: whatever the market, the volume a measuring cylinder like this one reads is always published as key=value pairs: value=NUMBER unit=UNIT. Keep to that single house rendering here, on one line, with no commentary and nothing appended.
value=220 unit=mL
